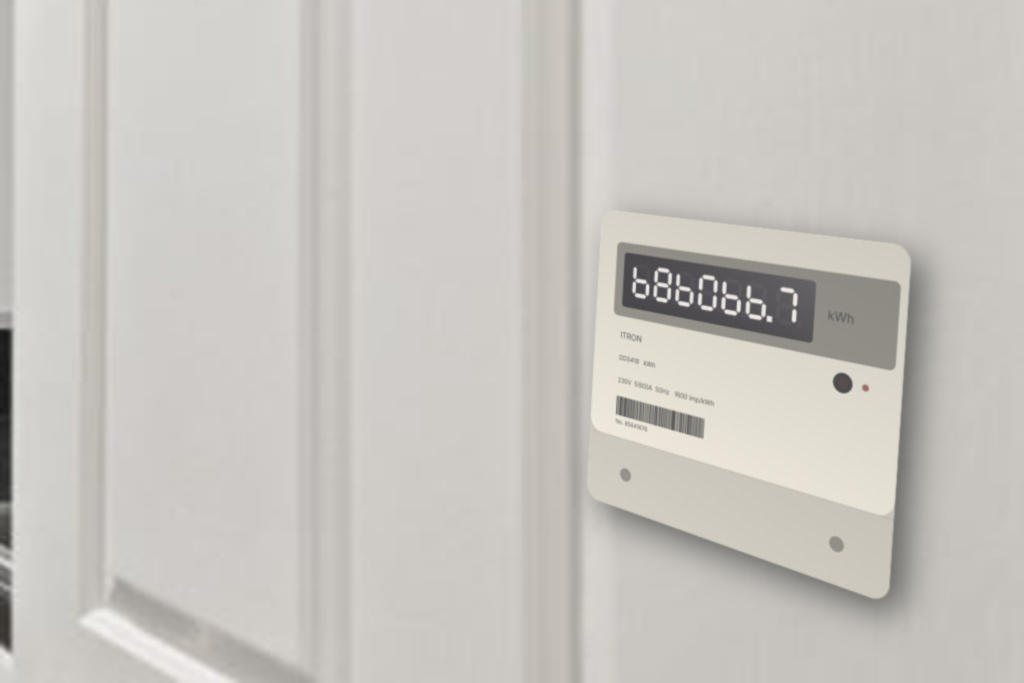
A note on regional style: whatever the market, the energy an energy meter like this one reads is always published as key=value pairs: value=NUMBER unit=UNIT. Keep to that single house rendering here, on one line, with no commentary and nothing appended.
value=686066.7 unit=kWh
